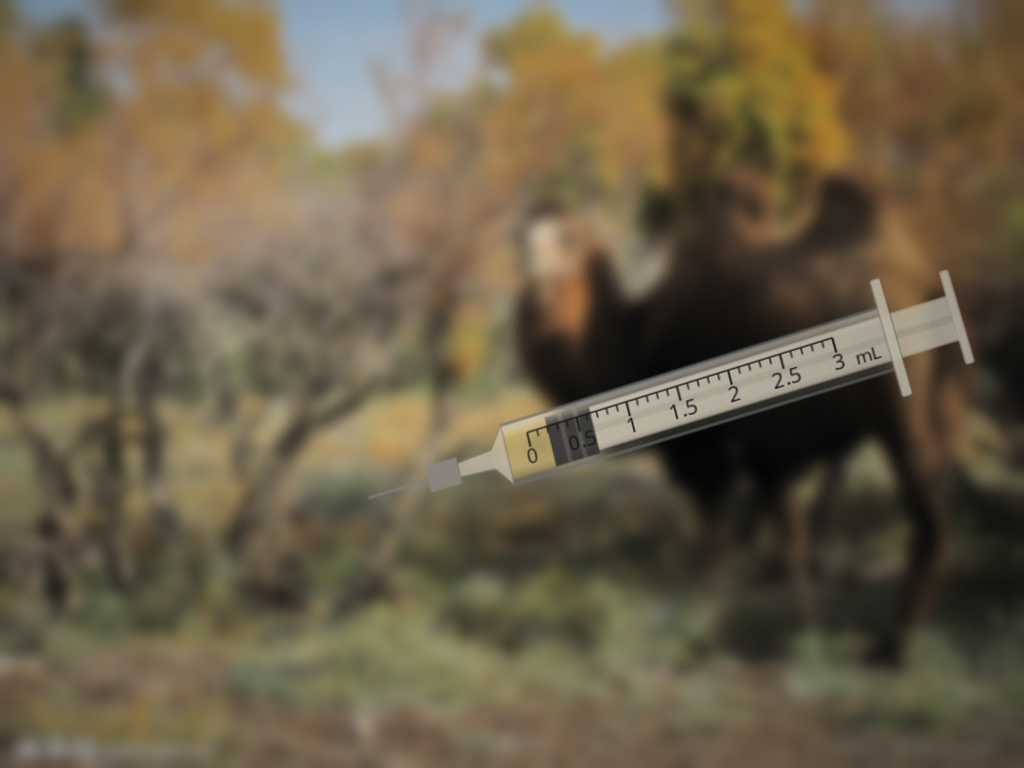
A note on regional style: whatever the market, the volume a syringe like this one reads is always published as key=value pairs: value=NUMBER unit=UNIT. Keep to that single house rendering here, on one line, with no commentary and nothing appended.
value=0.2 unit=mL
